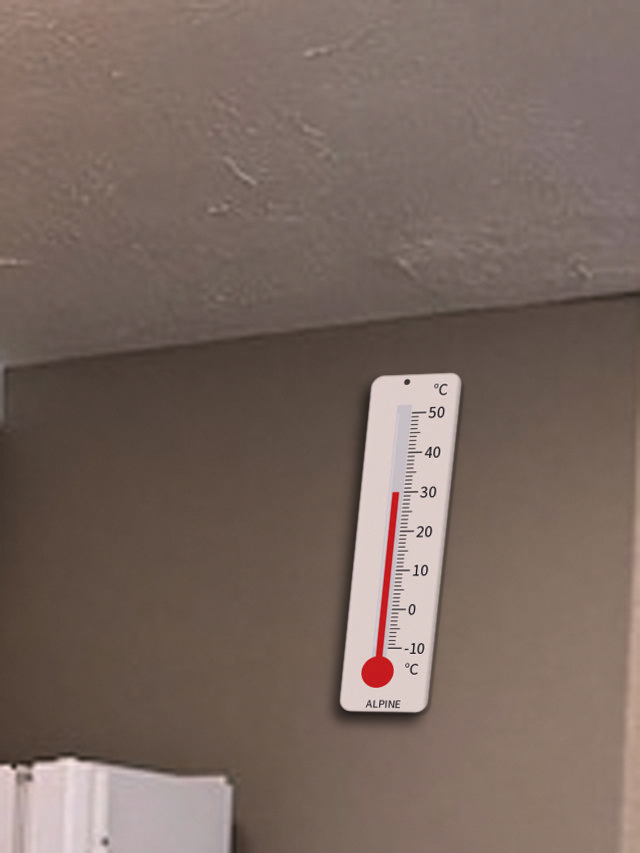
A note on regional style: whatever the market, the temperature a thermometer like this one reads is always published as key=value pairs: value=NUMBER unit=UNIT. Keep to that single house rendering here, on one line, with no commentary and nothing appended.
value=30 unit=°C
